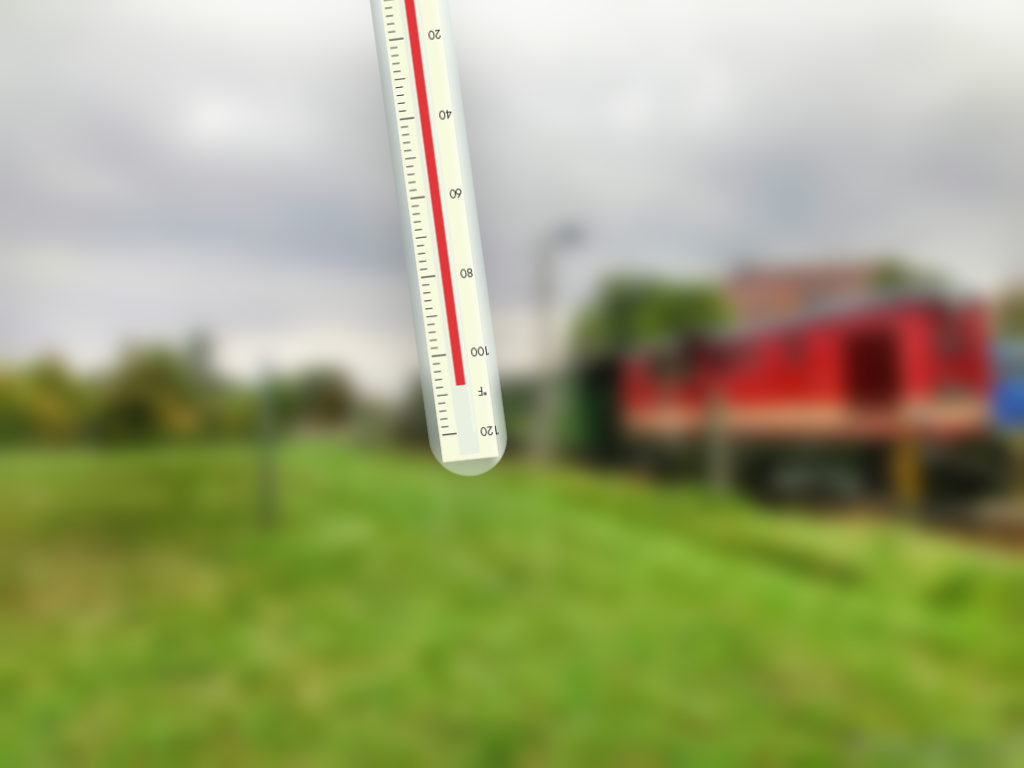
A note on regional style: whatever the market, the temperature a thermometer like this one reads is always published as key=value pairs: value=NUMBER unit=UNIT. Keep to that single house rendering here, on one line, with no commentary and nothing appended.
value=108 unit=°F
